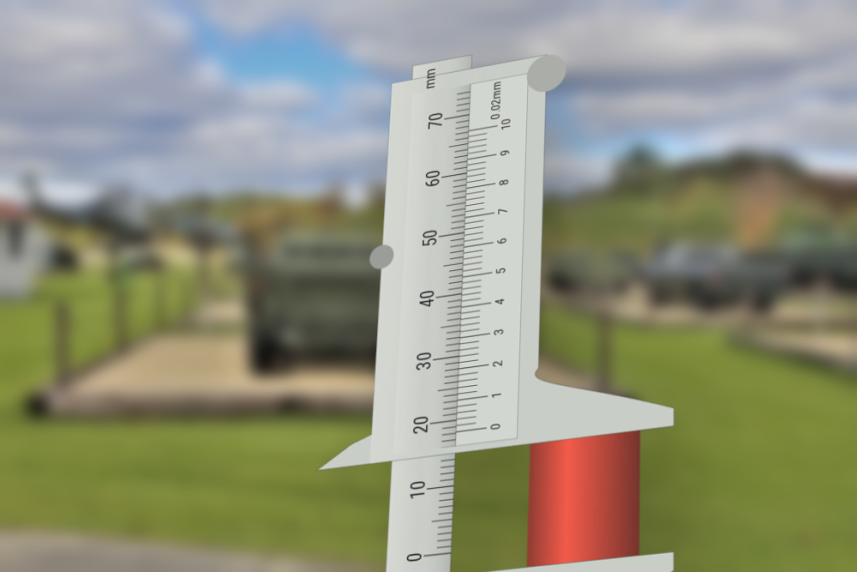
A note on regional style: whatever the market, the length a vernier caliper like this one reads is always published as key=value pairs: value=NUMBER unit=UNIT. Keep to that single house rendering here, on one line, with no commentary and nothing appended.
value=18.2 unit=mm
